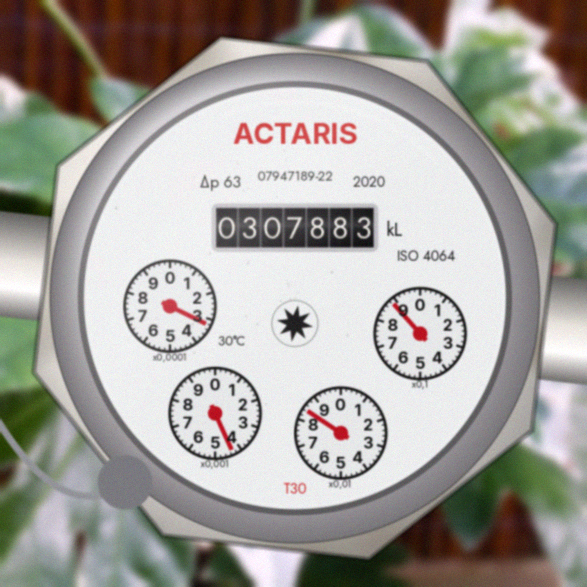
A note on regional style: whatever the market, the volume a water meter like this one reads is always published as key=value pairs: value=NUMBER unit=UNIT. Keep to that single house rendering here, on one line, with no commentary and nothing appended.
value=307883.8843 unit=kL
